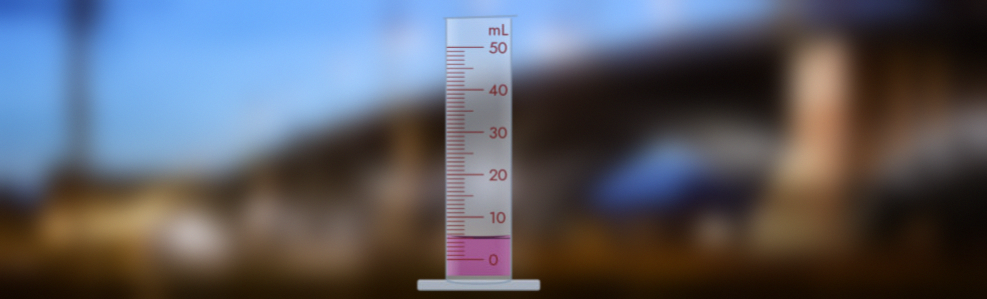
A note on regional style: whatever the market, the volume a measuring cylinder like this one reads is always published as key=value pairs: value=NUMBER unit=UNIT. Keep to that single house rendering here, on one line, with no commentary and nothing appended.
value=5 unit=mL
